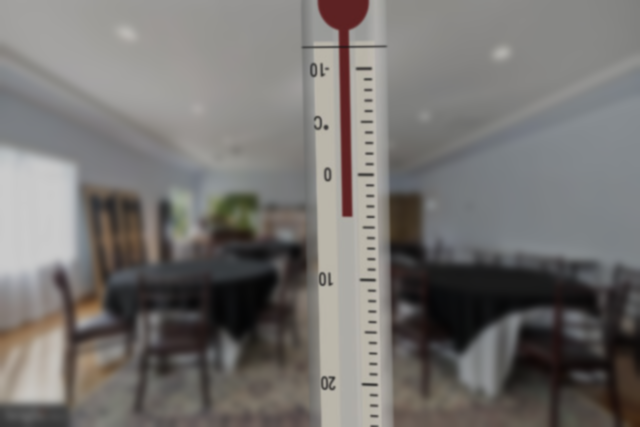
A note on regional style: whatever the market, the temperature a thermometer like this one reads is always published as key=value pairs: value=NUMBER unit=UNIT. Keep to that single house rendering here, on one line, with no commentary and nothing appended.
value=4 unit=°C
